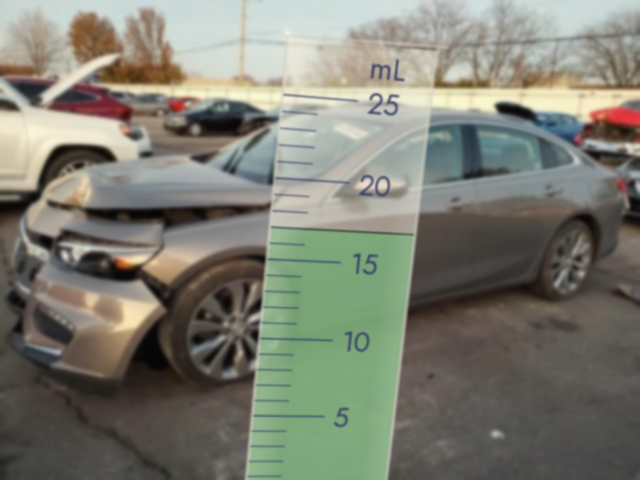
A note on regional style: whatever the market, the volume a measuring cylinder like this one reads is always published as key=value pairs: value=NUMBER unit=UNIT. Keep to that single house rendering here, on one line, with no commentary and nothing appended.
value=17 unit=mL
